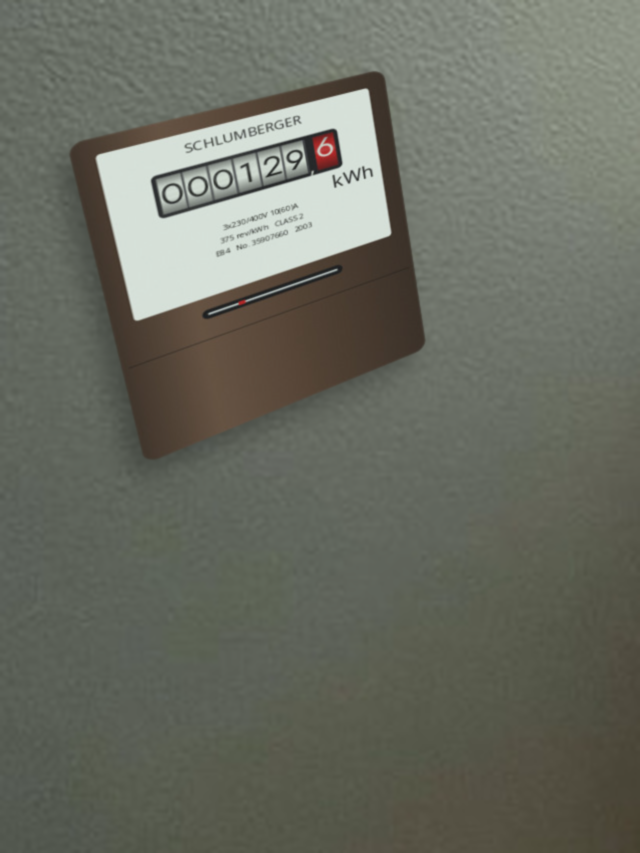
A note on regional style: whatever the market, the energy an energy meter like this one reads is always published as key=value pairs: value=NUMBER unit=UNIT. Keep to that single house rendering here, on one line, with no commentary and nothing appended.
value=129.6 unit=kWh
